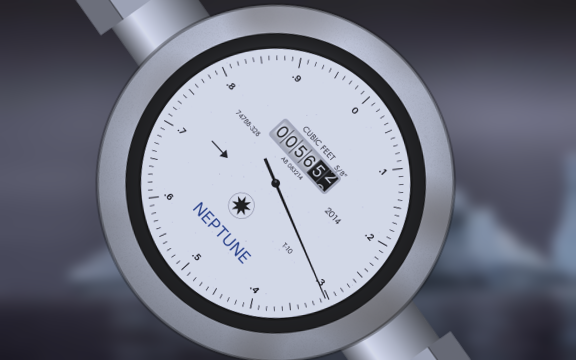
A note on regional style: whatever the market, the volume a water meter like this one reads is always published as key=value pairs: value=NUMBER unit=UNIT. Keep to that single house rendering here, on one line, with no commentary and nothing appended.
value=5652.30 unit=ft³
